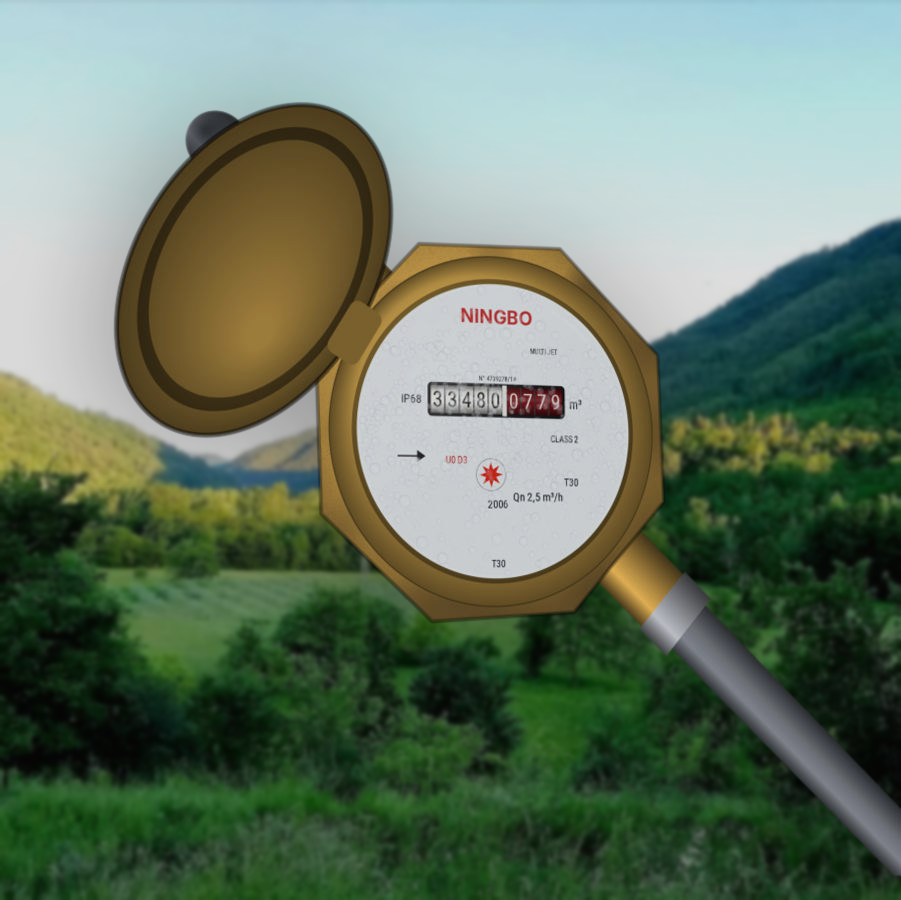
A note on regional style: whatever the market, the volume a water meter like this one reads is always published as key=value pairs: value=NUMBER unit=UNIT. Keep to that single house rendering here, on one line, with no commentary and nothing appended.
value=33480.0779 unit=m³
